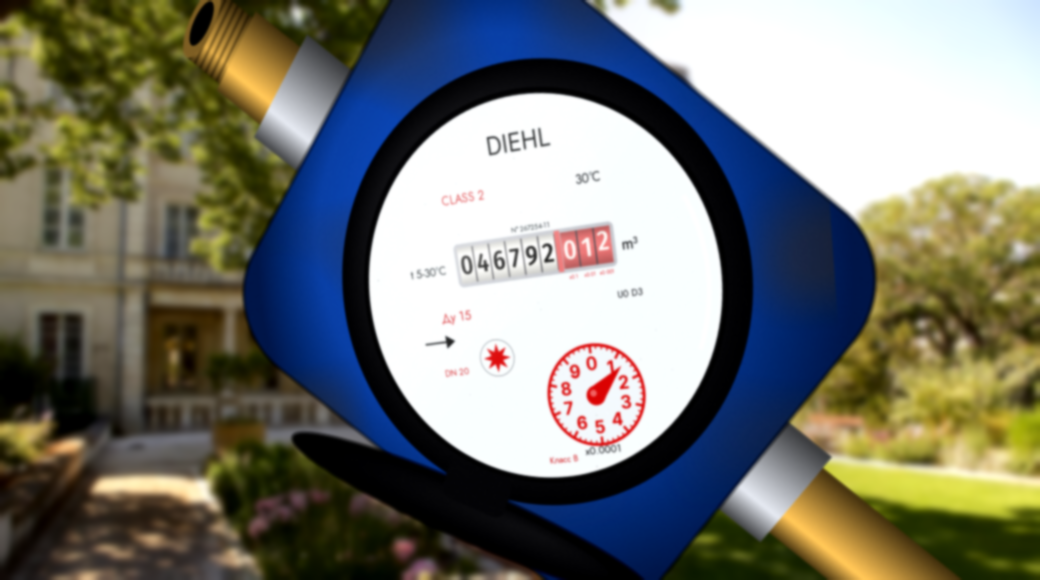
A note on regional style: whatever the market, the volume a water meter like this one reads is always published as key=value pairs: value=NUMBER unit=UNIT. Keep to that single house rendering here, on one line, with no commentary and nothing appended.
value=46792.0121 unit=m³
